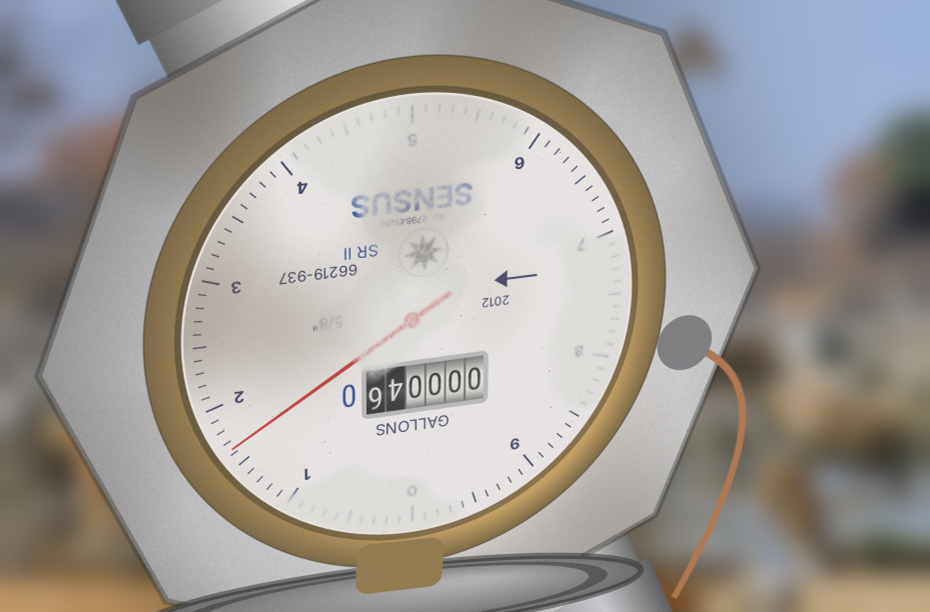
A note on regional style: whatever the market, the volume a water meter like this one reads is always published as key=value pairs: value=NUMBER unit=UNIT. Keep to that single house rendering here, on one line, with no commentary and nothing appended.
value=461.6 unit=gal
